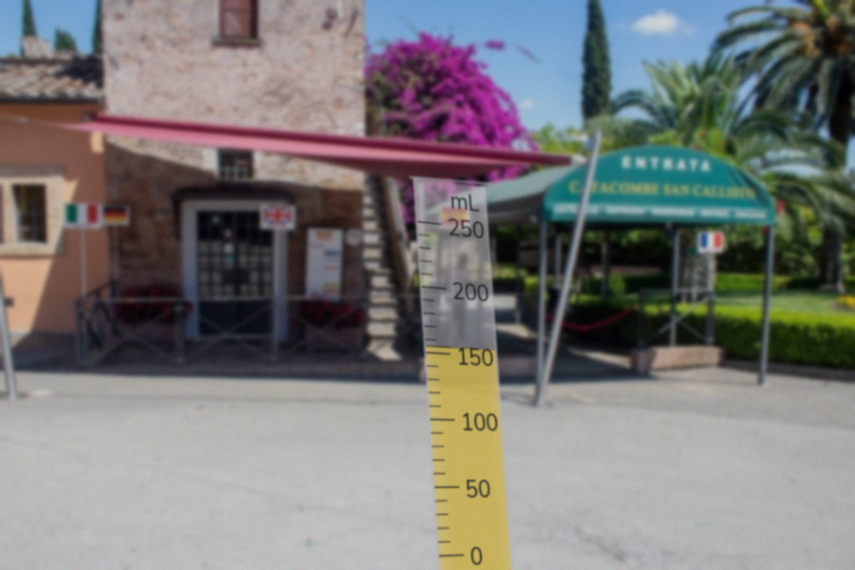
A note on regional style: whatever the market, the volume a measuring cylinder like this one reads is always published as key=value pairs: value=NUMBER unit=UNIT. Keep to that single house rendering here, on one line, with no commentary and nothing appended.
value=155 unit=mL
